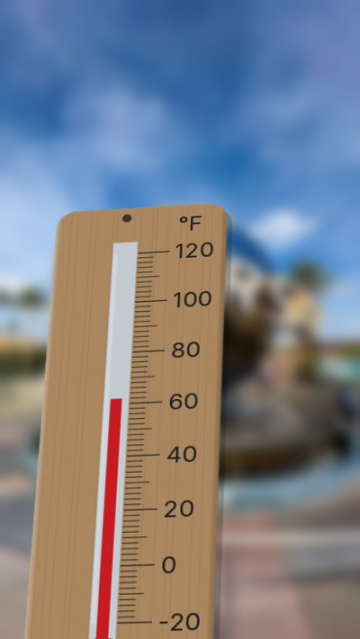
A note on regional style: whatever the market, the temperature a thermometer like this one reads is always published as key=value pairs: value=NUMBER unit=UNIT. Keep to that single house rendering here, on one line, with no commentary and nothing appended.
value=62 unit=°F
